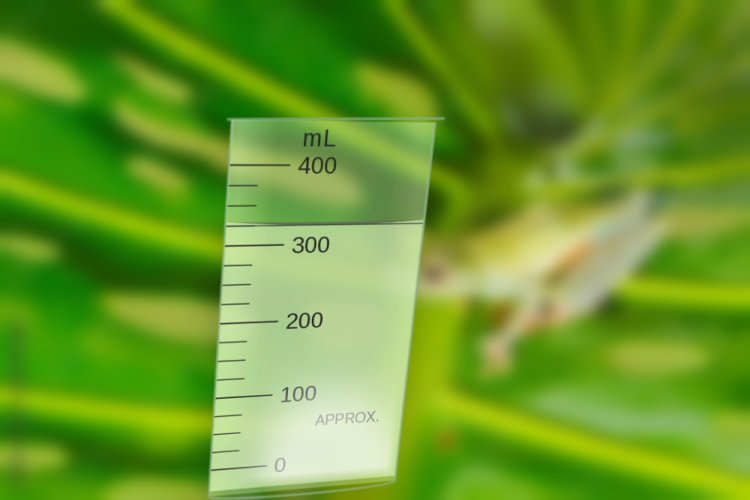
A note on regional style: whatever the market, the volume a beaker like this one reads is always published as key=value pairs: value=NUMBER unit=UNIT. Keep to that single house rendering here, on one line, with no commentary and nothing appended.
value=325 unit=mL
